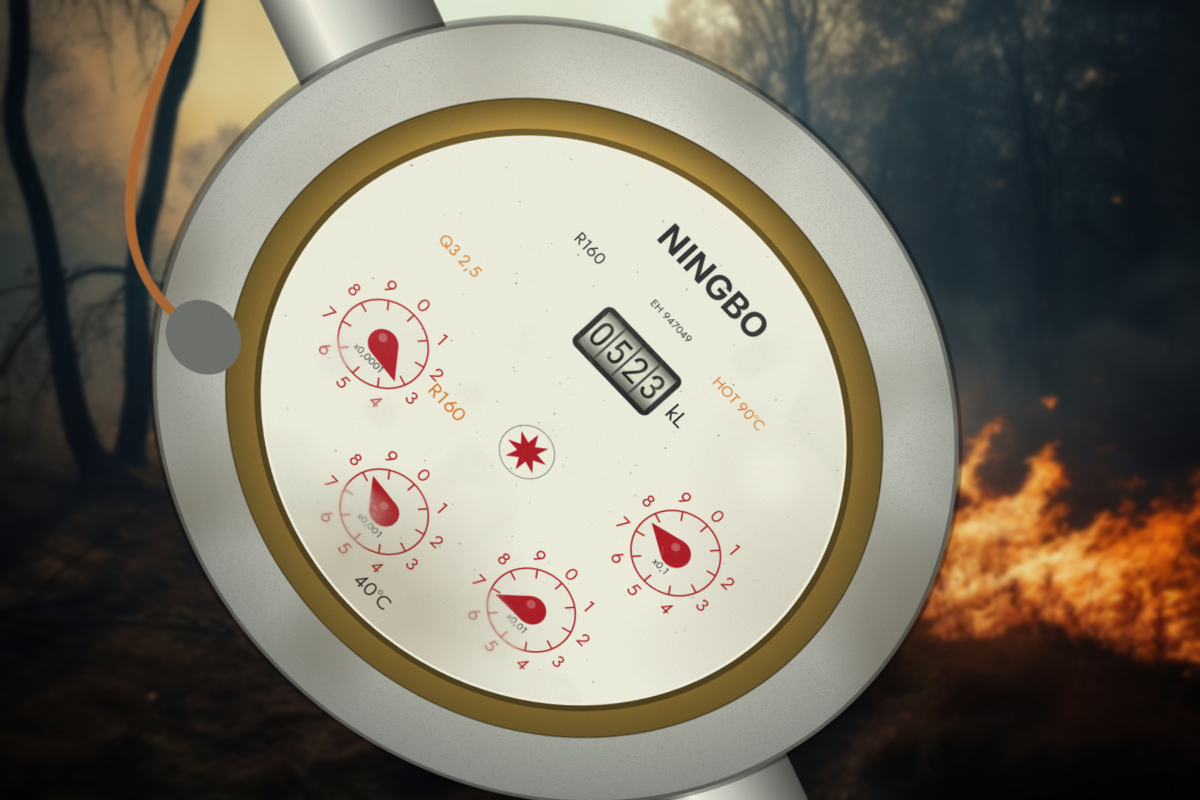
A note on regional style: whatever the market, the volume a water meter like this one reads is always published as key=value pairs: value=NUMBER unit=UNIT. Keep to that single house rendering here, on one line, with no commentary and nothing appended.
value=523.7683 unit=kL
